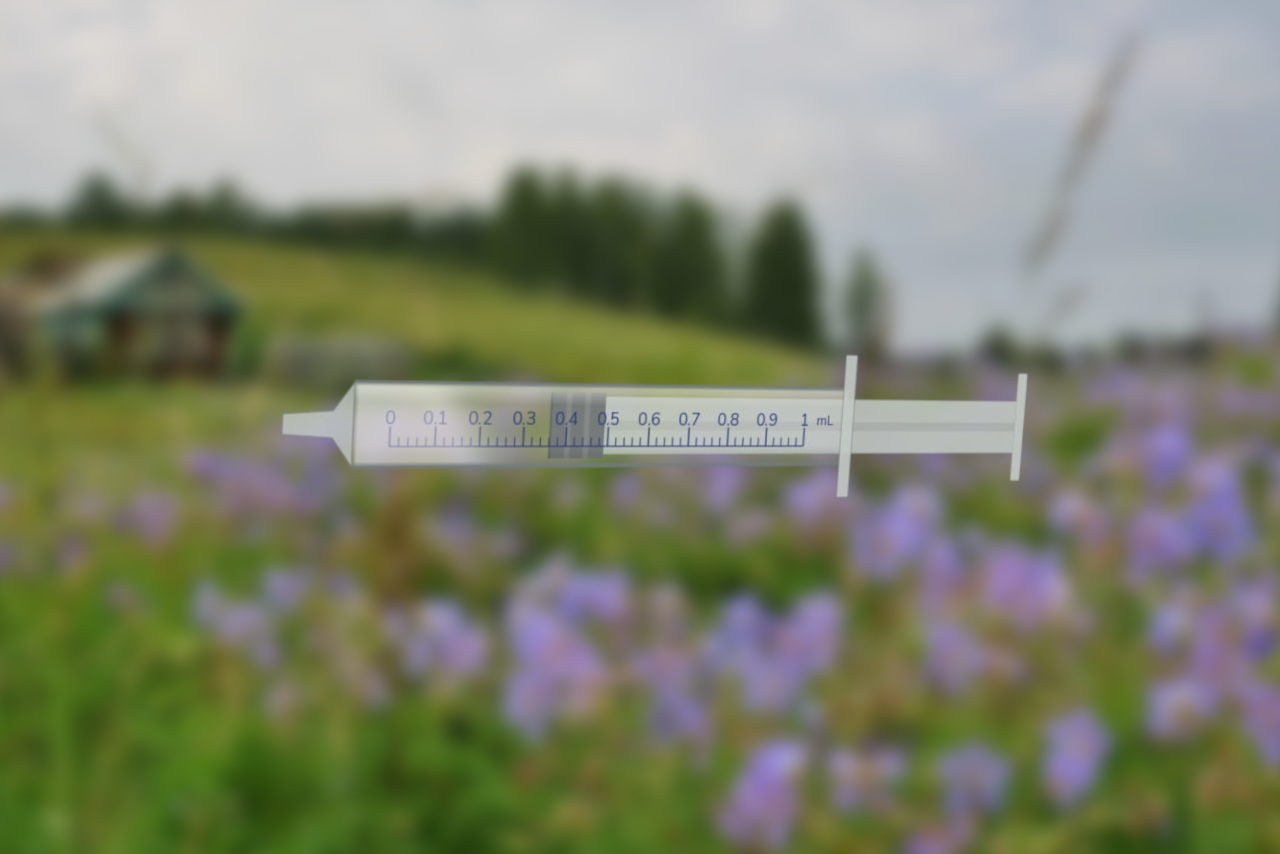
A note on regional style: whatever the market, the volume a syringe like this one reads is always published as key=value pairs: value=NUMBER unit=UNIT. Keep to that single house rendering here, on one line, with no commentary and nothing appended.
value=0.36 unit=mL
